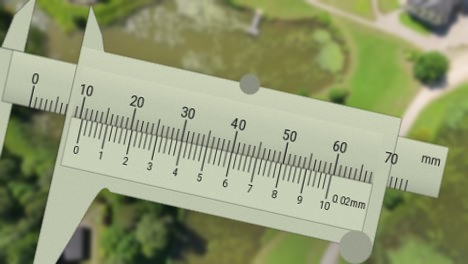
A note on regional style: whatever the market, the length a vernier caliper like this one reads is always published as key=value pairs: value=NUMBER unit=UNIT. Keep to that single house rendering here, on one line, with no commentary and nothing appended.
value=10.5 unit=mm
